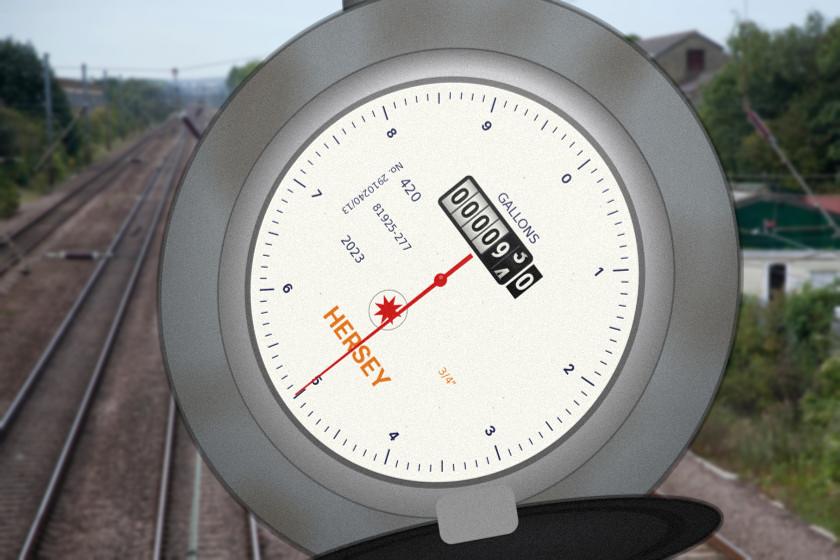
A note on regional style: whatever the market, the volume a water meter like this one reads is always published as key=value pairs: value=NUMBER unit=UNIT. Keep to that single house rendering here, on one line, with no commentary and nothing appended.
value=935.0 unit=gal
